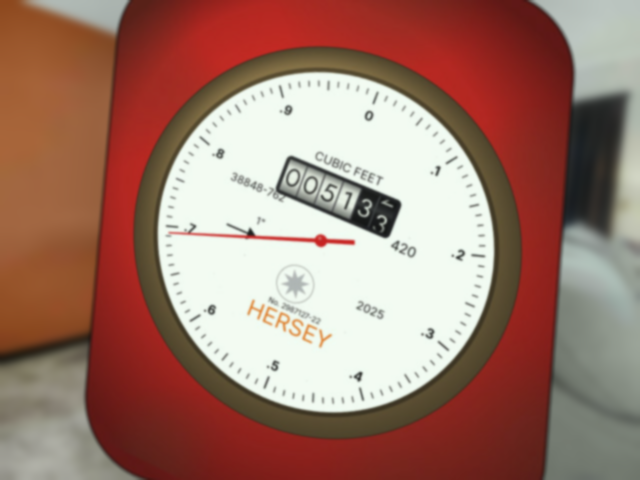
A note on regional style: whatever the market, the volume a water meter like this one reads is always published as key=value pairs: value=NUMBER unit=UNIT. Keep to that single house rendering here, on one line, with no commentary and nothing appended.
value=5132.69 unit=ft³
